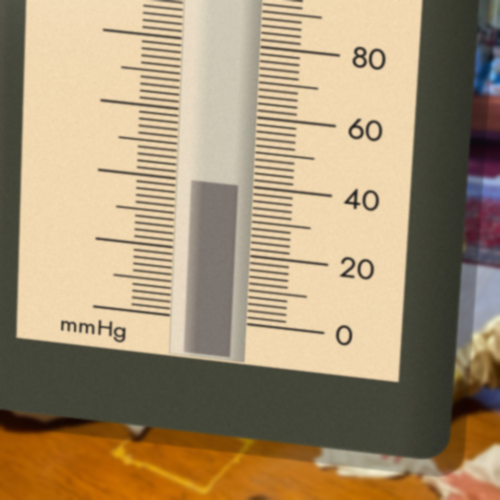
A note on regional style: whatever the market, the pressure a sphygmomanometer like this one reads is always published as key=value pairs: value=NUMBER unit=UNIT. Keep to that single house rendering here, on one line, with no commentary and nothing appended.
value=40 unit=mmHg
